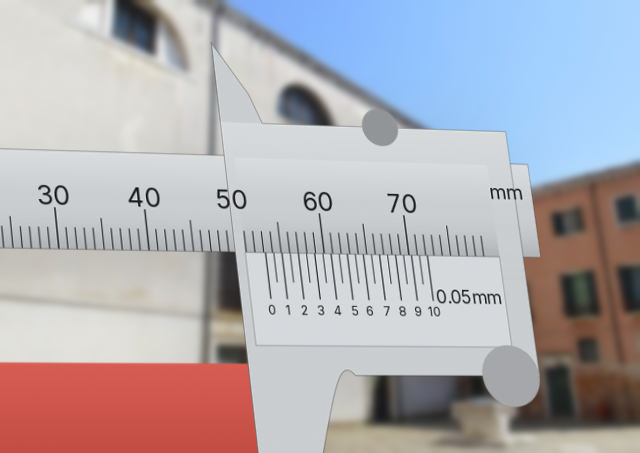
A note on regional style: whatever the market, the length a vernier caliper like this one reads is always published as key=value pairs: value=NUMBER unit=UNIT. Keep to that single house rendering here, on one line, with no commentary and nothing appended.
value=53.2 unit=mm
